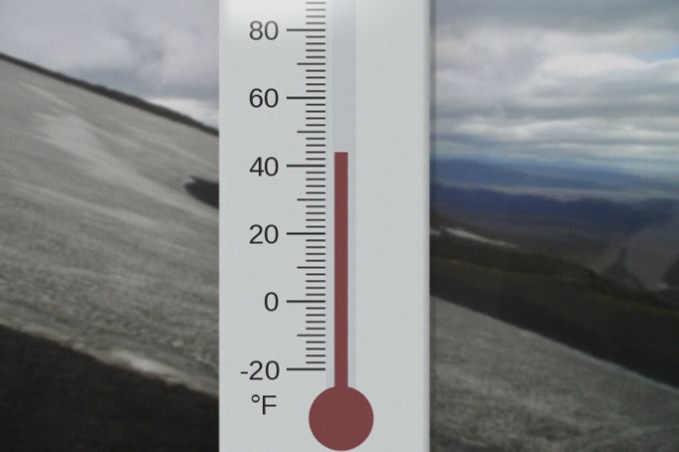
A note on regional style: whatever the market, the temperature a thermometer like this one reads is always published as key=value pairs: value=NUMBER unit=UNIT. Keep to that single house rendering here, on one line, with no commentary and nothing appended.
value=44 unit=°F
